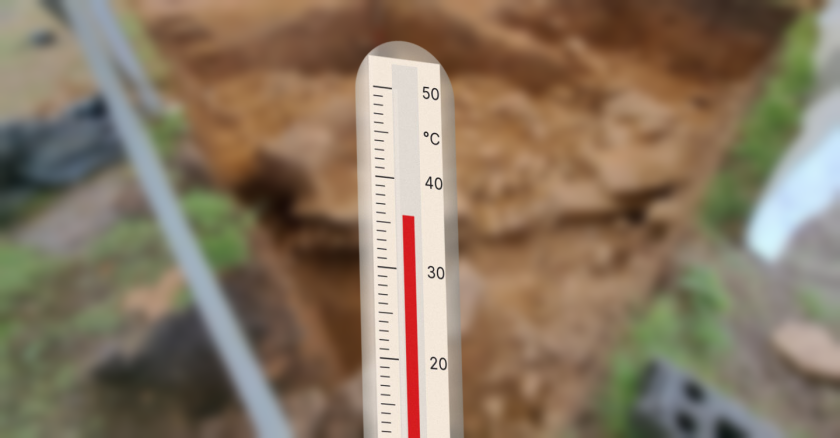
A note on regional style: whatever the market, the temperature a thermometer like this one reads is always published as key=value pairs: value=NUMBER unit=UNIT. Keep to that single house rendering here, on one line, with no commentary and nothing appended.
value=36 unit=°C
